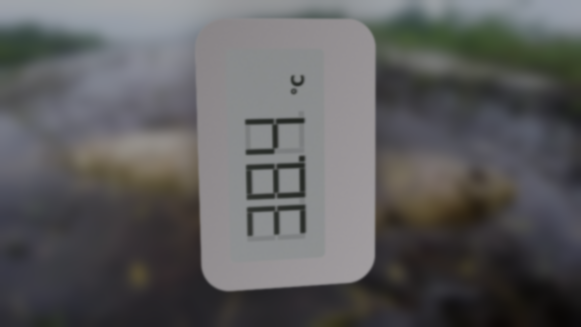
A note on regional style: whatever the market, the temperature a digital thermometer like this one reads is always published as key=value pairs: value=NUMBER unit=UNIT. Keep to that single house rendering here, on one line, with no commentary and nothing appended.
value=38.4 unit=°C
